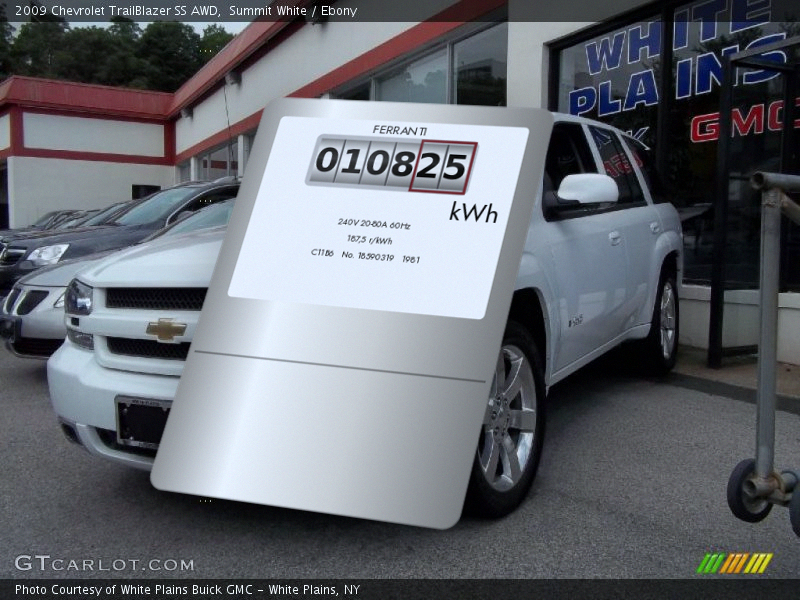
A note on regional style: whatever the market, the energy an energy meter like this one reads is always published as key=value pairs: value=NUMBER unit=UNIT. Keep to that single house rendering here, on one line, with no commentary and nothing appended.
value=108.25 unit=kWh
